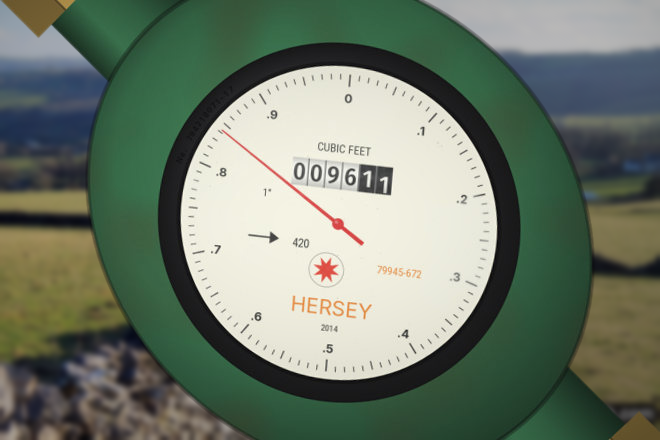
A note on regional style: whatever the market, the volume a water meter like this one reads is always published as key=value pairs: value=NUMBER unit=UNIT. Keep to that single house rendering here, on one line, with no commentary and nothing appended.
value=9610.84 unit=ft³
